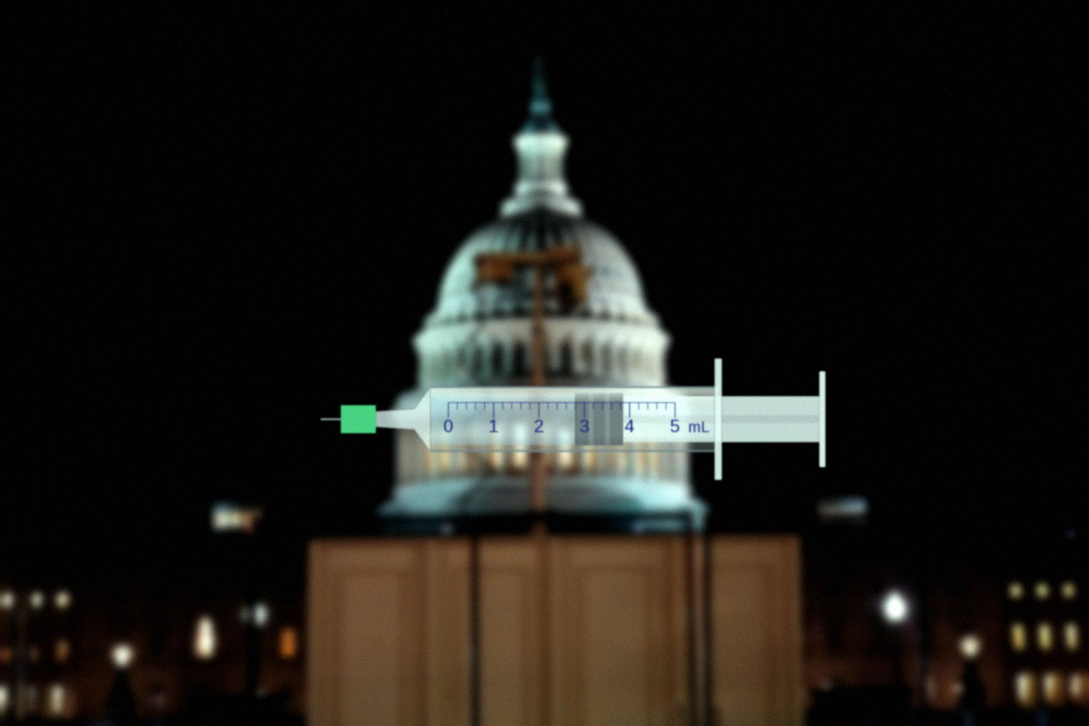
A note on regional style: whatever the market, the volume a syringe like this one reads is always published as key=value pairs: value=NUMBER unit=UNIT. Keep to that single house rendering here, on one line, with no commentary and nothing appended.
value=2.8 unit=mL
